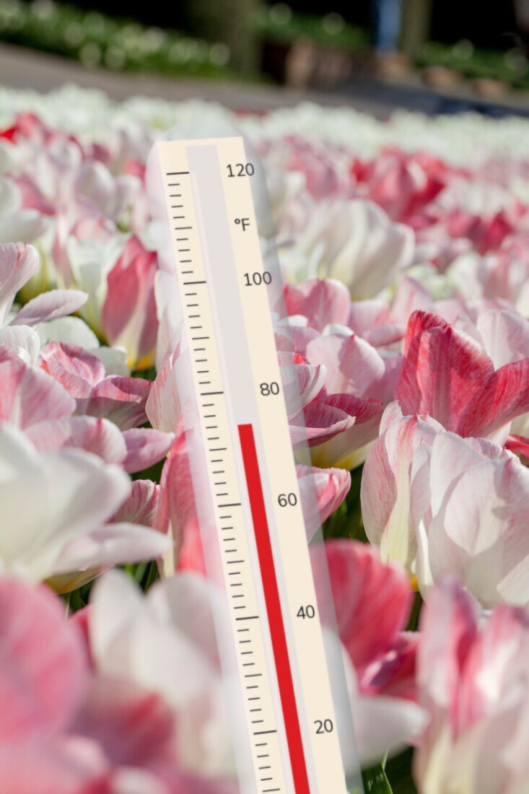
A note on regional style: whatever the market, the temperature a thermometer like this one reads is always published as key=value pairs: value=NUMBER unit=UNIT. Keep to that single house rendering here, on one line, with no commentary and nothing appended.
value=74 unit=°F
